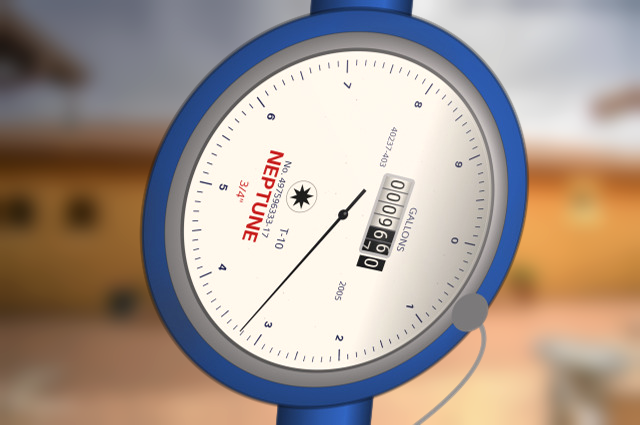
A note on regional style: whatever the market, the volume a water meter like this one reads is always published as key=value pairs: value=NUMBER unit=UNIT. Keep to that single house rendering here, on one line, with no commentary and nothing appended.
value=9663.2 unit=gal
